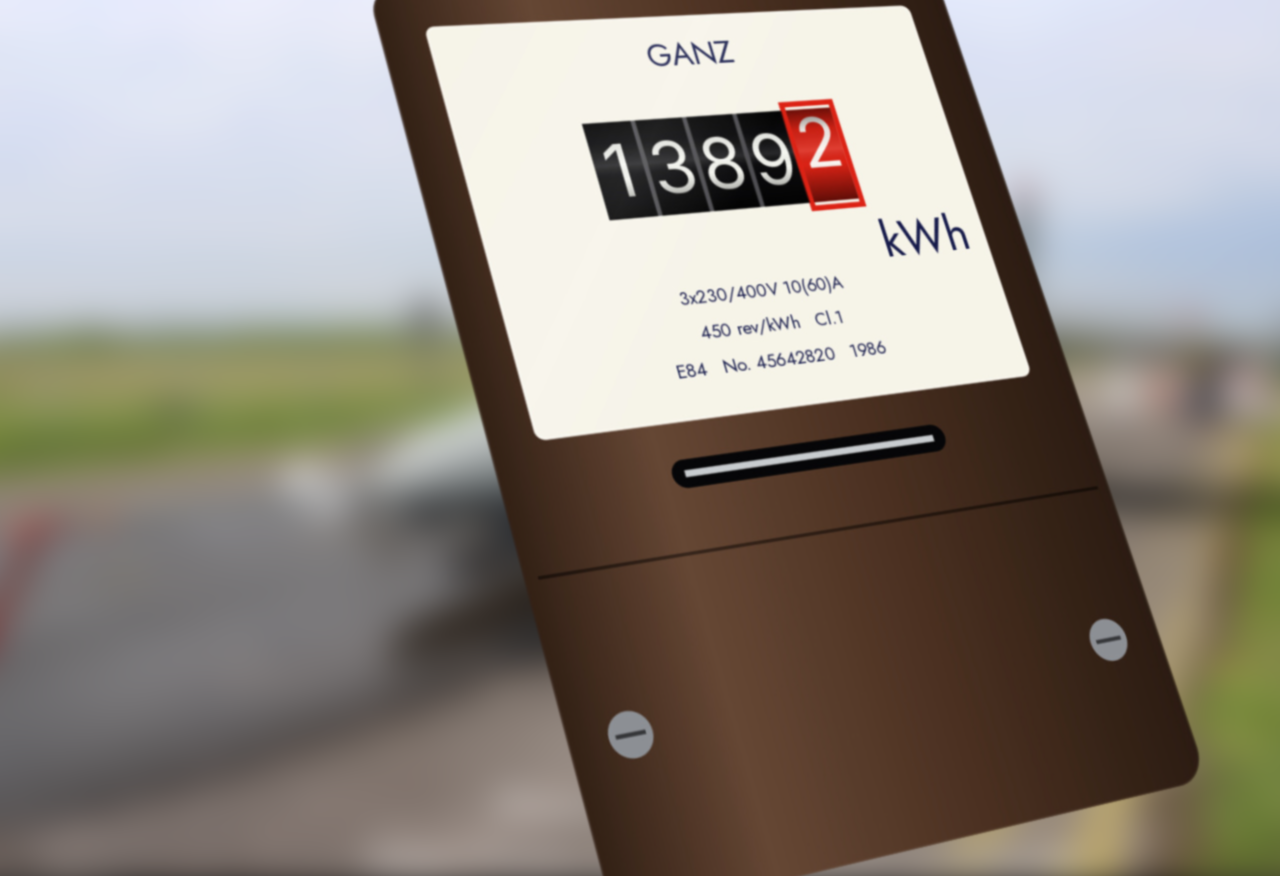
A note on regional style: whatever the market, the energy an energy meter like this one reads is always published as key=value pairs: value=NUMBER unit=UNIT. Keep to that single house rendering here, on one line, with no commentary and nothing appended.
value=1389.2 unit=kWh
